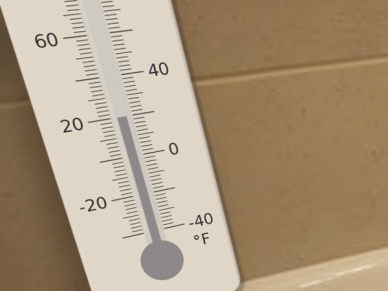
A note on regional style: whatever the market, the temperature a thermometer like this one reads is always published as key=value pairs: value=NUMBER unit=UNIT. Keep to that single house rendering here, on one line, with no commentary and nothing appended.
value=20 unit=°F
